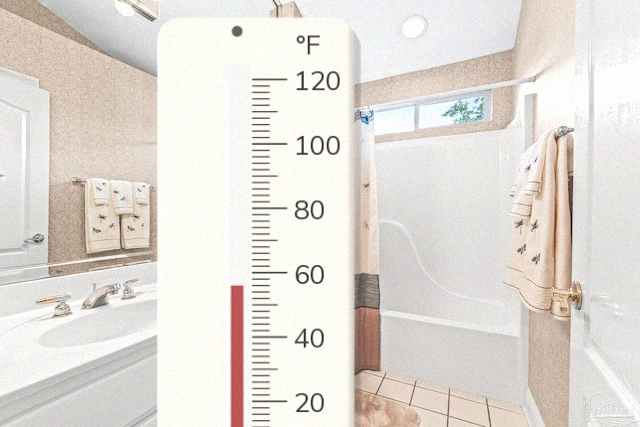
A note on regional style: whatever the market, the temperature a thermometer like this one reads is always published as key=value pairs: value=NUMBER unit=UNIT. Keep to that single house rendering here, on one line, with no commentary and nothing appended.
value=56 unit=°F
